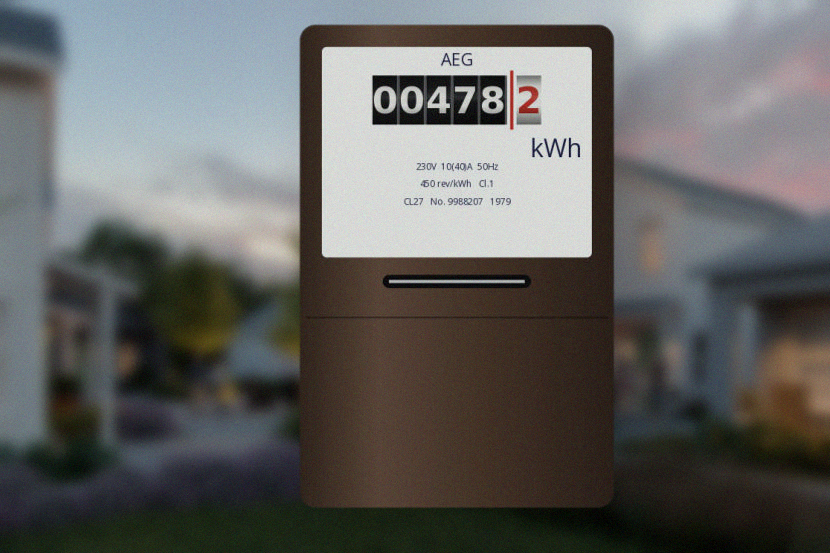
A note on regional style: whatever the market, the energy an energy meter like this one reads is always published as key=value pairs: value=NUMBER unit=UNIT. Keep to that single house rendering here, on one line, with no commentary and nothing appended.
value=478.2 unit=kWh
